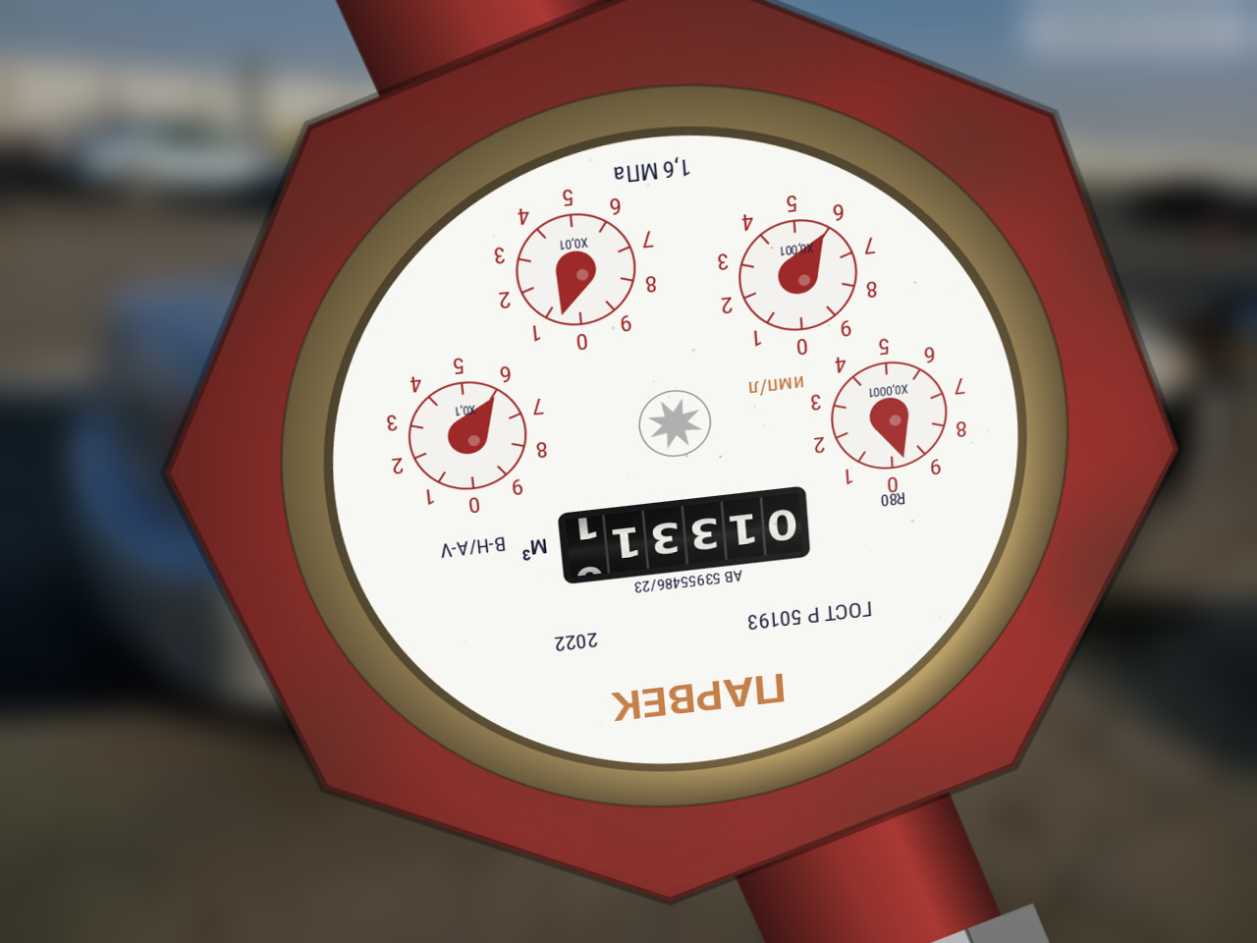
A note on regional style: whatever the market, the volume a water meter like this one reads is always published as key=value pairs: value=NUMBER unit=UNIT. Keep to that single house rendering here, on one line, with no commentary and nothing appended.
value=13310.6059 unit=m³
